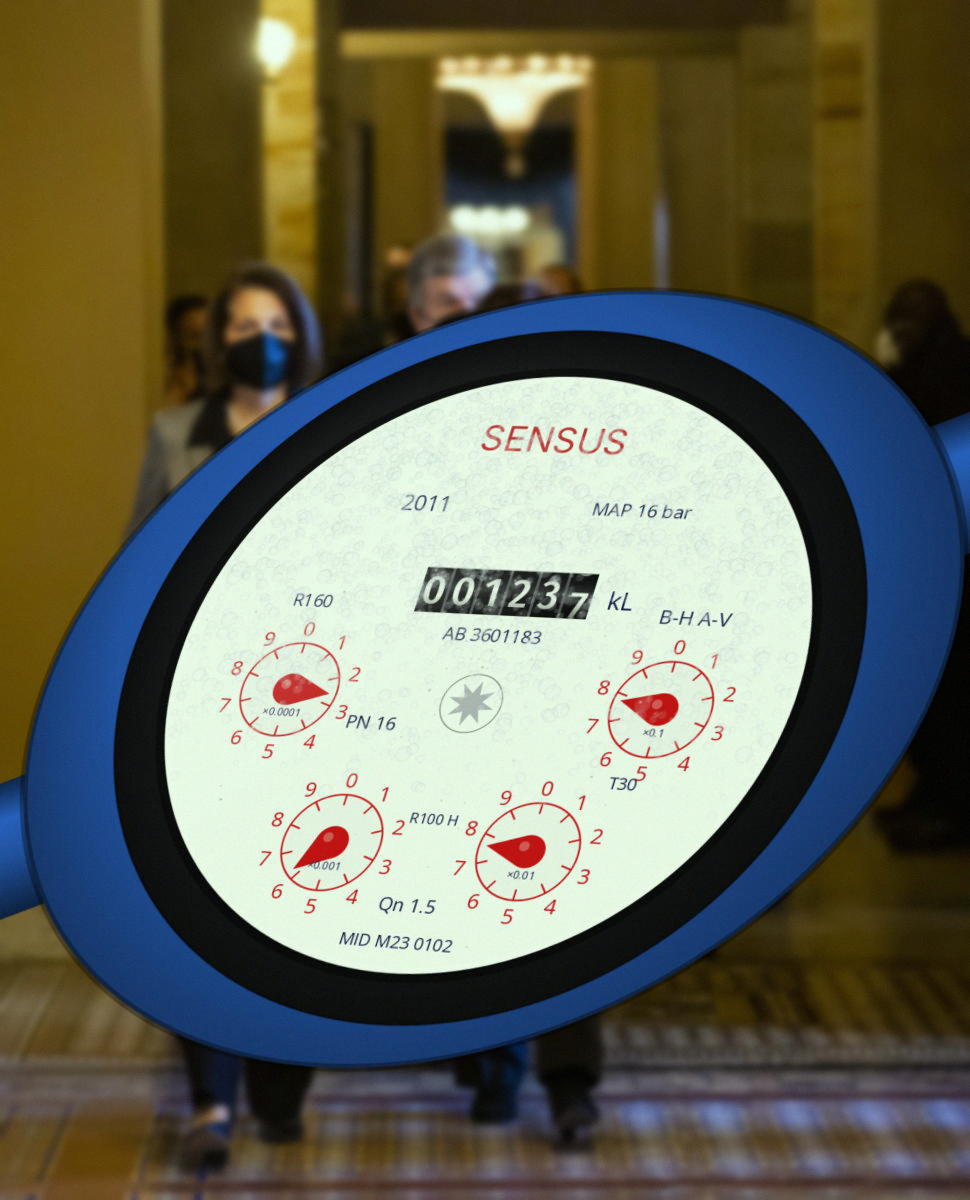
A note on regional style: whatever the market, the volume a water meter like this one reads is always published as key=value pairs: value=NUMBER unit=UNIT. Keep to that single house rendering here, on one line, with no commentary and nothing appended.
value=1236.7762 unit=kL
